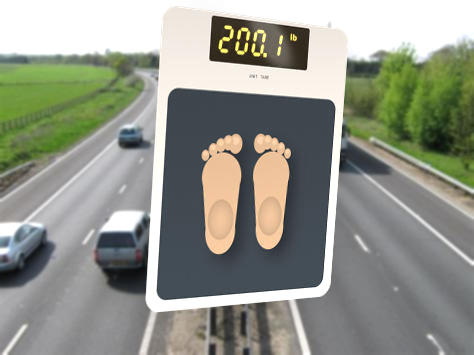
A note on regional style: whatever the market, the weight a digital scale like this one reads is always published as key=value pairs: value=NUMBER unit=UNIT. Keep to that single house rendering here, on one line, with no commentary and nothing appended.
value=200.1 unit=lb
